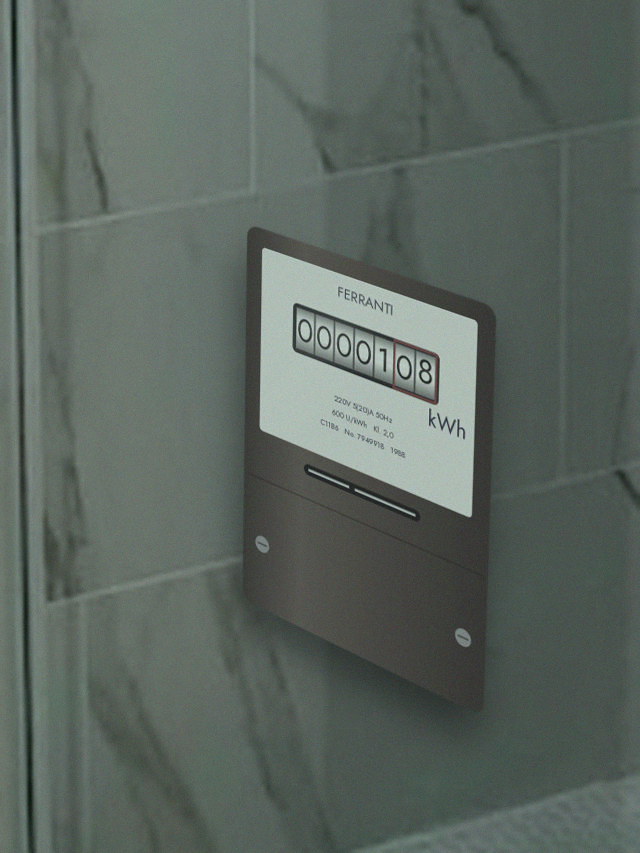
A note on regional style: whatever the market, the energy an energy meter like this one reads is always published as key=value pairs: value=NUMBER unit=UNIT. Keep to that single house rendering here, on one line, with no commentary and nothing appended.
value=1.08 unit=kWh
